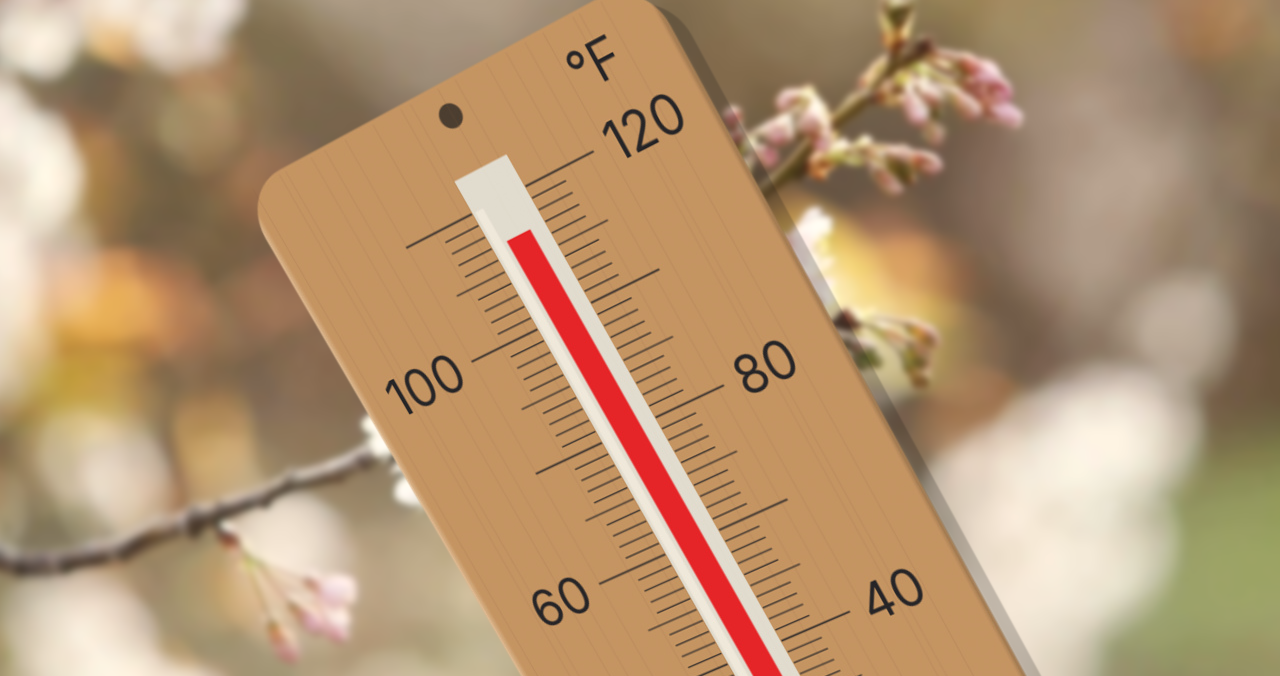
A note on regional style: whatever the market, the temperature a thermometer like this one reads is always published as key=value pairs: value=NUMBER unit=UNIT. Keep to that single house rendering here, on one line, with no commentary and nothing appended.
value=114 unit=°F
